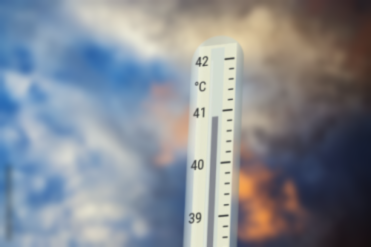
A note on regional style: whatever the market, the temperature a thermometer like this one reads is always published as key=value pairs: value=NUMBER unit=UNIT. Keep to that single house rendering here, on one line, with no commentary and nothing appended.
value=40.9 unit=°C
